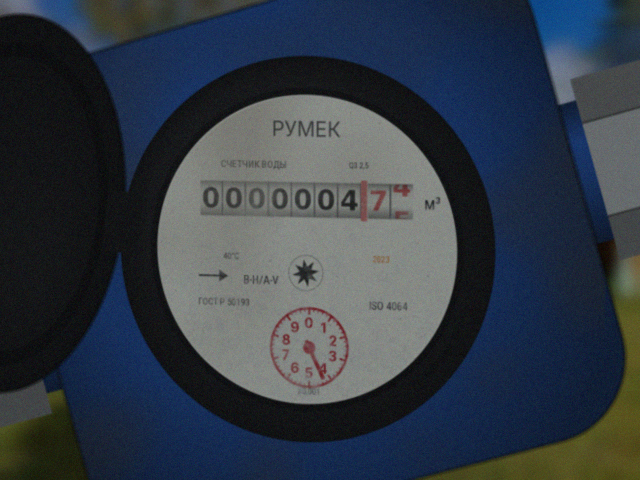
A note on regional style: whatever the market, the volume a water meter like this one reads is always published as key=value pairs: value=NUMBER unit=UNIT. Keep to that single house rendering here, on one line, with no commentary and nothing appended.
value=4.744 unit=m³
